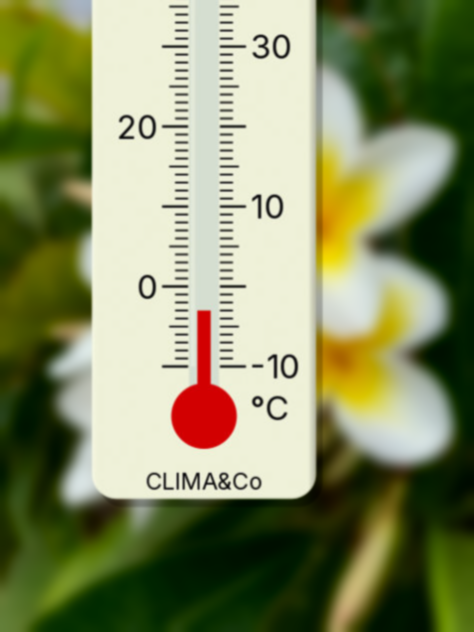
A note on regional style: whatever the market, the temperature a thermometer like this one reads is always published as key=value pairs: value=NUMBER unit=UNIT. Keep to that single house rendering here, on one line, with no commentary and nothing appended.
value=-3 unit=°C
